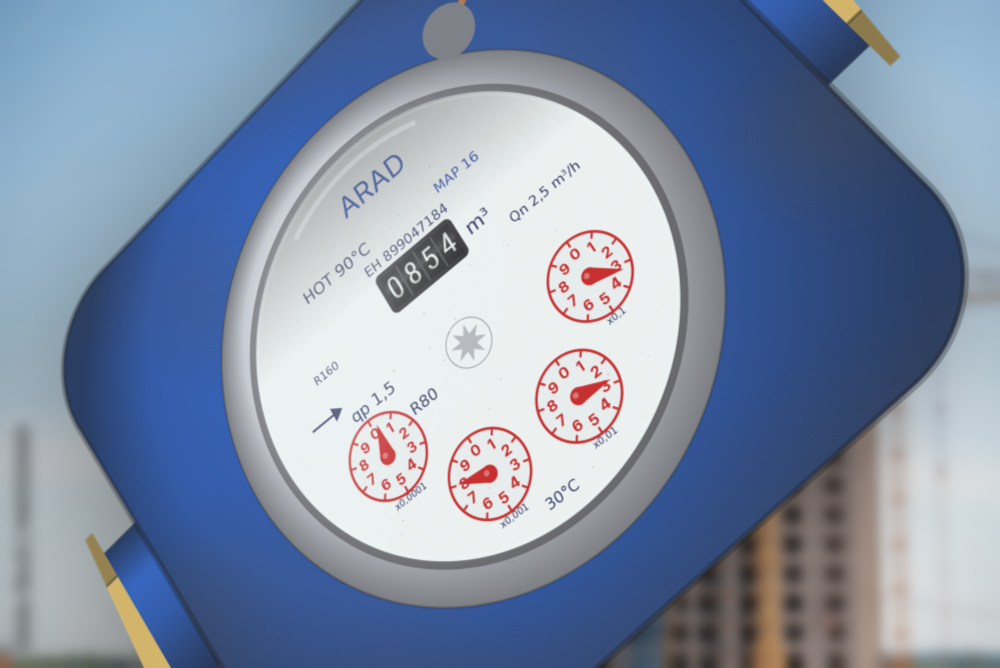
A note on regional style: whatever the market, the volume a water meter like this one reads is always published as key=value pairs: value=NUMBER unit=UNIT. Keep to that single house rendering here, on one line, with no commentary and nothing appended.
value=854.3280 unit=m³
